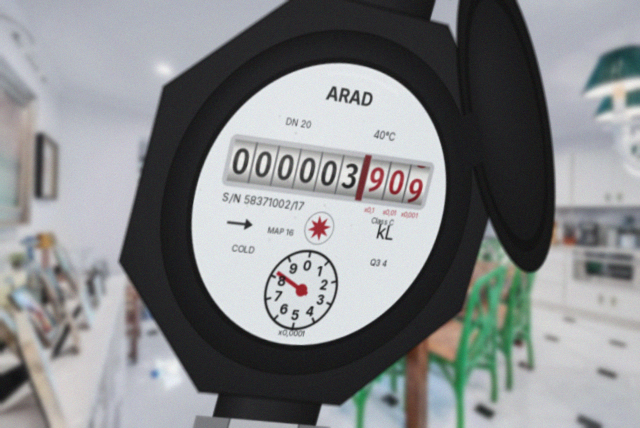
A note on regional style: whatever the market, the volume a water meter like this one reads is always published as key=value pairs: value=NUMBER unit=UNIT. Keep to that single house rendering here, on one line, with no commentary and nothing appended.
value=3.9088 unit=kL
